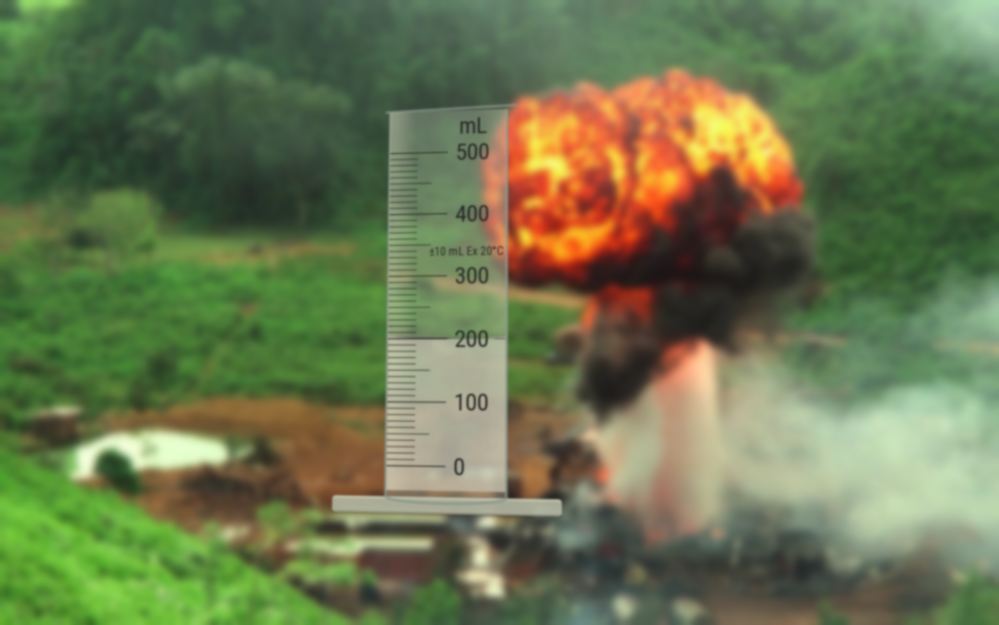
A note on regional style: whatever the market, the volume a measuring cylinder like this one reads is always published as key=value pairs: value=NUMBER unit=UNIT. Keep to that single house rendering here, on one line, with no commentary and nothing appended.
value=200 unit=mL
